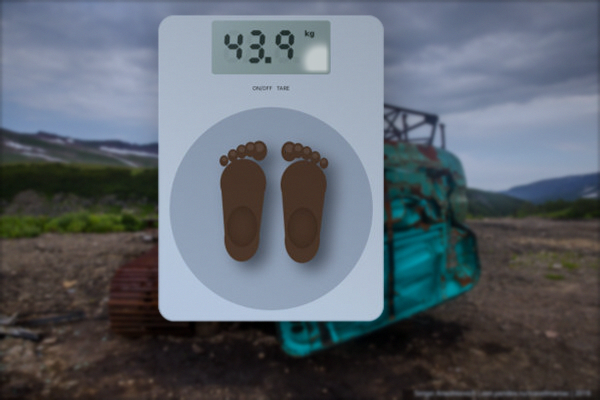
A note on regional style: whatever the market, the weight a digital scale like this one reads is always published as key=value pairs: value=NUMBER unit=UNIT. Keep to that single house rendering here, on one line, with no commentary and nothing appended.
value=43.9 unit=kg
